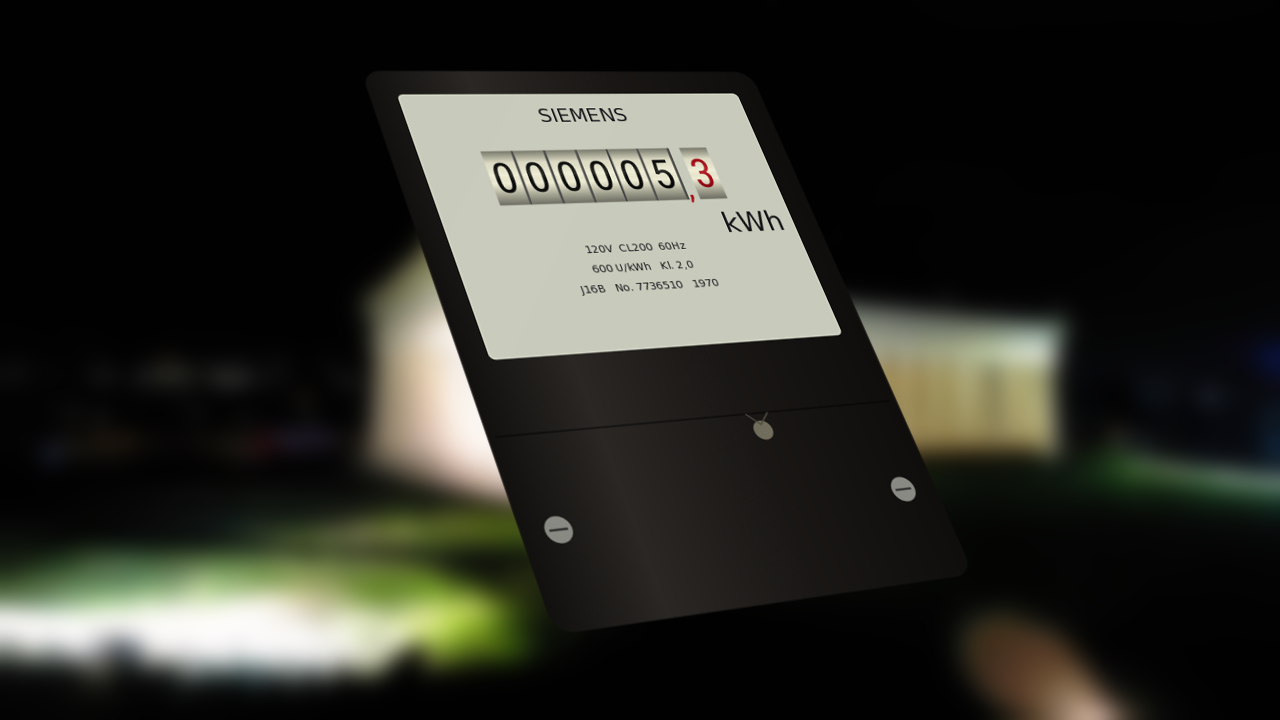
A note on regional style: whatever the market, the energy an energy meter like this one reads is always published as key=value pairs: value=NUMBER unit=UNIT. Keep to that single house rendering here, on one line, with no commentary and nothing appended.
value=5.3 unit=kWh
